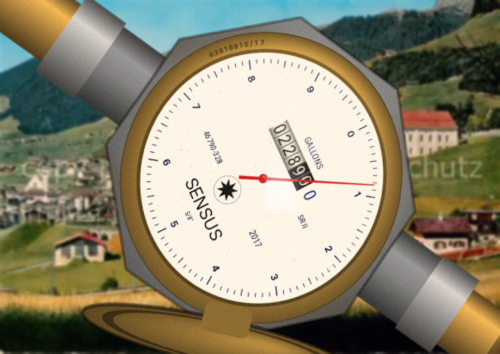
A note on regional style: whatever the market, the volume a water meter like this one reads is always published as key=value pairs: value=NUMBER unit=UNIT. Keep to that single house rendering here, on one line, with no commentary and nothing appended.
value=228900.8 unit=gal
